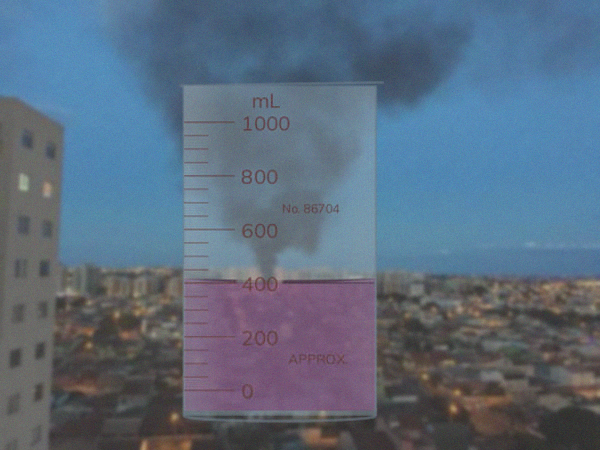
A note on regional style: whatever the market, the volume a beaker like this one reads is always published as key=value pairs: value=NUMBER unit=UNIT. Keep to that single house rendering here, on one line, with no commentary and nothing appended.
value=400 unit=mL
